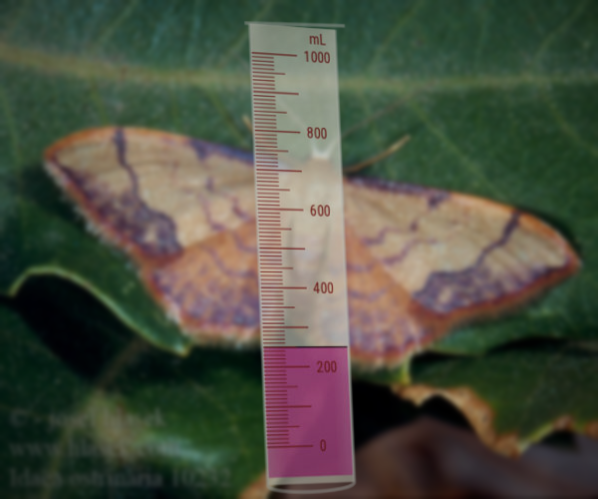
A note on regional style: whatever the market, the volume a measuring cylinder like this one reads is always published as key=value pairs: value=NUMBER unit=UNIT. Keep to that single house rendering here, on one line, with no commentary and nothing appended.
value=250 unit=mL
